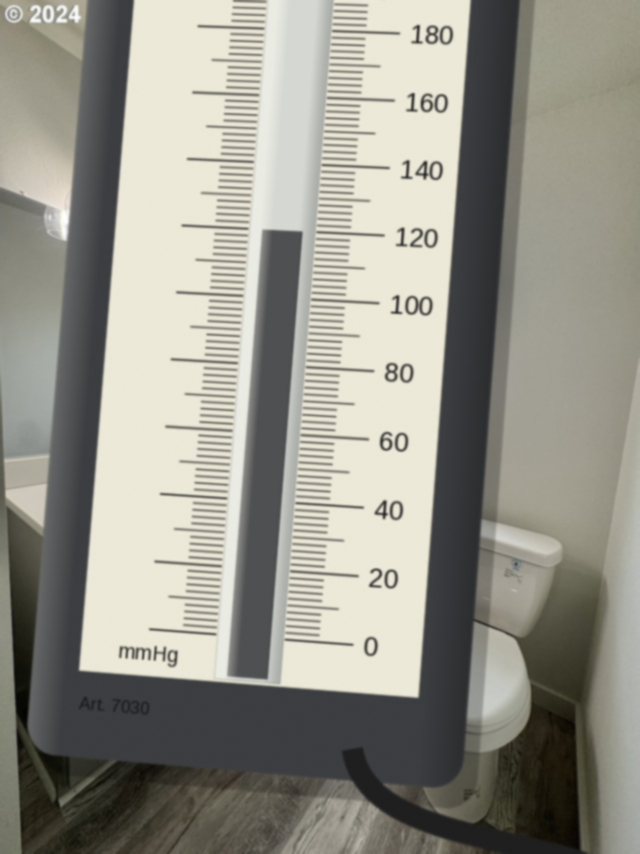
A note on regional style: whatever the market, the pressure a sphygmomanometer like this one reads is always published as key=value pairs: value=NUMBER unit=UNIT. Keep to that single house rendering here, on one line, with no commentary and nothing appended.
value=120 unit=mmHg
